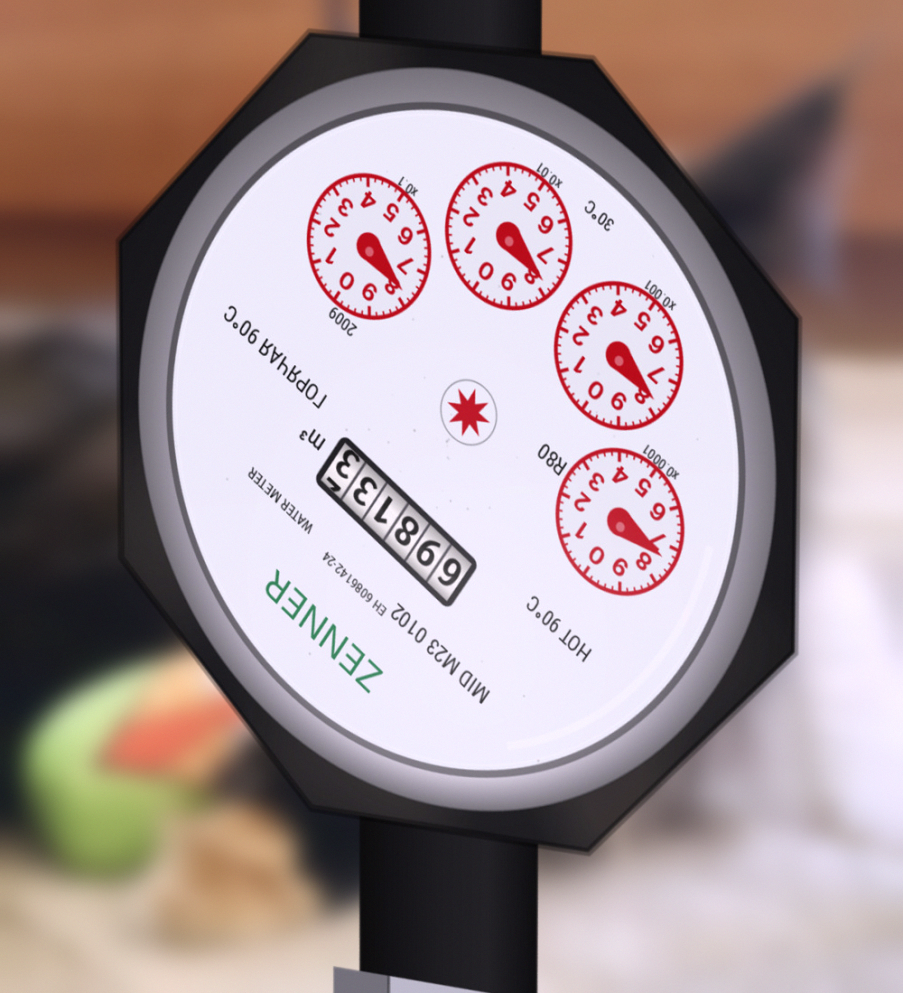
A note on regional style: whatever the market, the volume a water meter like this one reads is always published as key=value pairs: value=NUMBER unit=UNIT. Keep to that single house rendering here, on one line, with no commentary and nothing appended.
value=698132.7777 unit=m³
